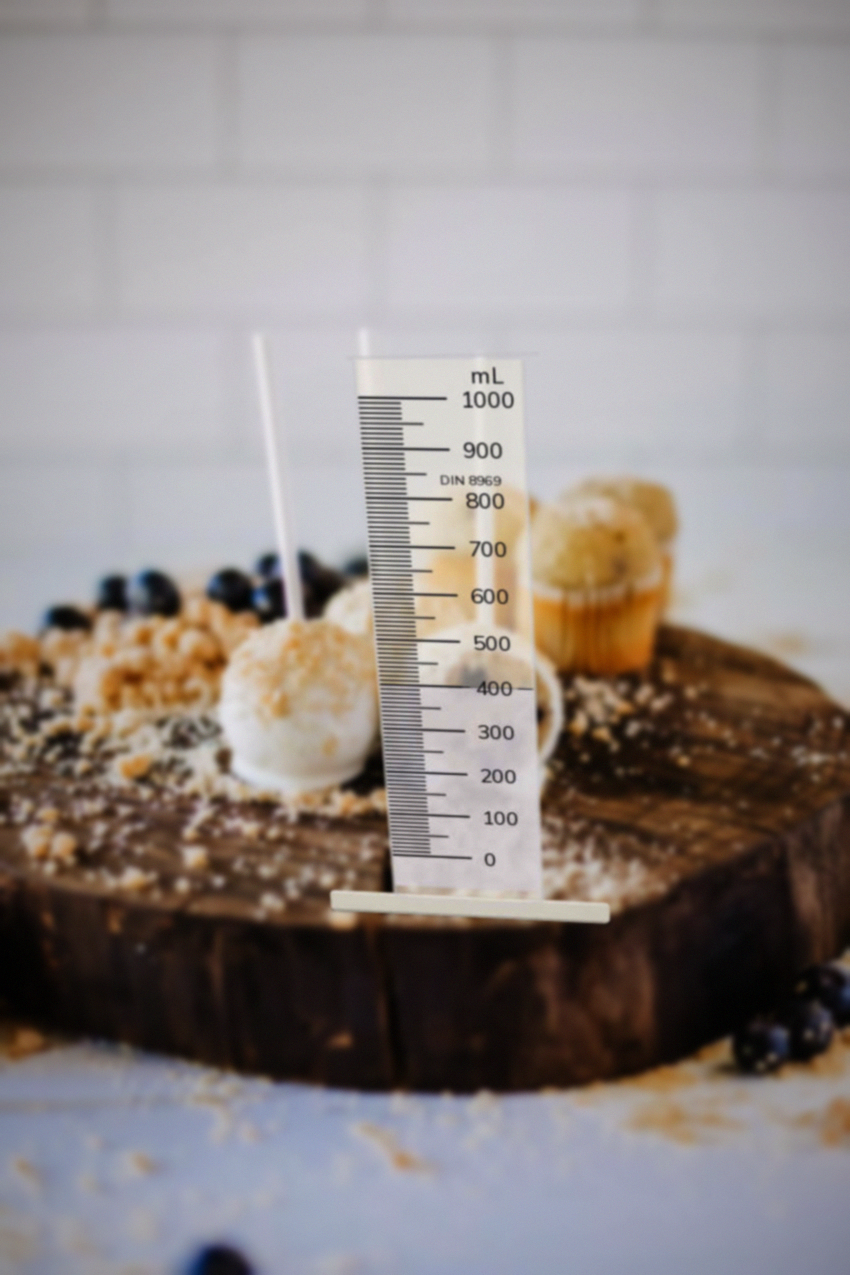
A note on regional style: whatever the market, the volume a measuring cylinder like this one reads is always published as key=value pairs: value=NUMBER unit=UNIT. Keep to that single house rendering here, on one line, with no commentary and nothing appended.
value=400 unit=mL
